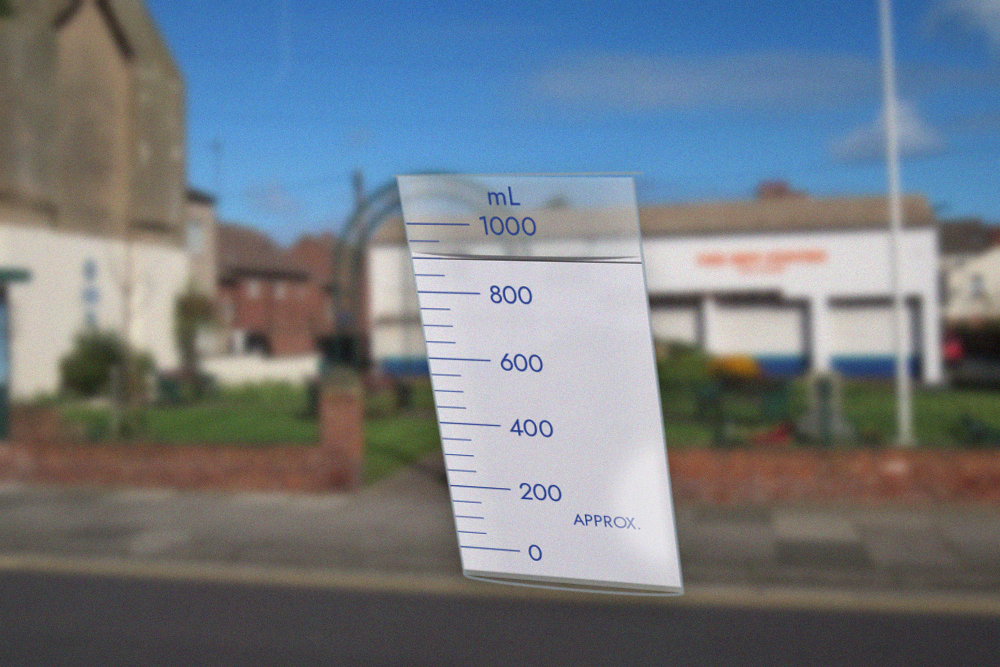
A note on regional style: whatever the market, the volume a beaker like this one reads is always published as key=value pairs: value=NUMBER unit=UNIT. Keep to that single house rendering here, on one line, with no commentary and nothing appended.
value=900 unit=mL
